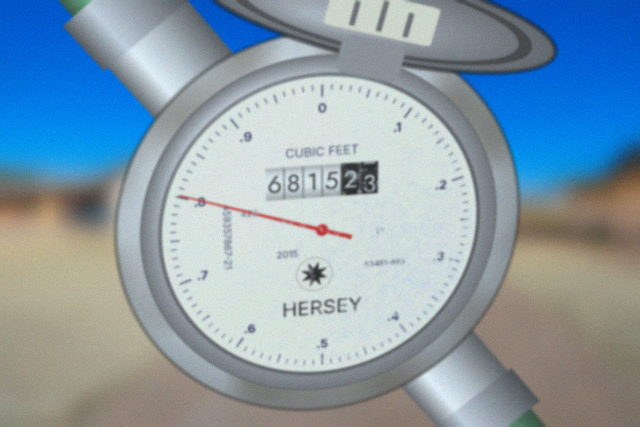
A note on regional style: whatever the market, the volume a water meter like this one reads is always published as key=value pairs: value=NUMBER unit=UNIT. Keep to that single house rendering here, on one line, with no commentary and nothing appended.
value=681522.80 unit=ft³
